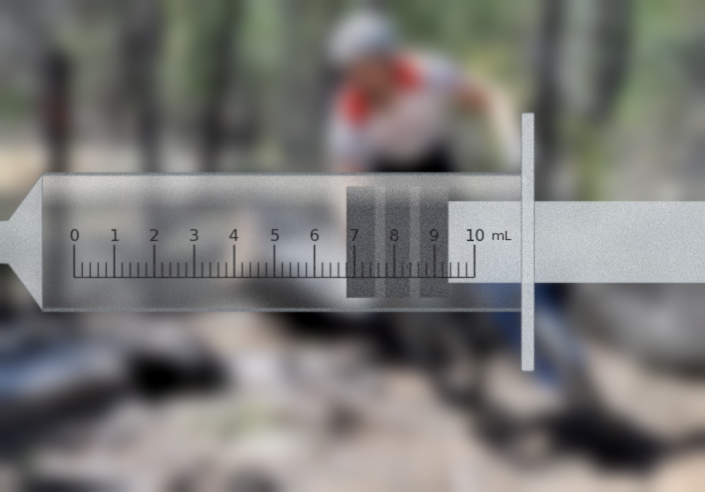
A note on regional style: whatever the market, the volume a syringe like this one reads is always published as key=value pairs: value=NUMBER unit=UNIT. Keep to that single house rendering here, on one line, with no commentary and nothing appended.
value=6.8 unit=mL
